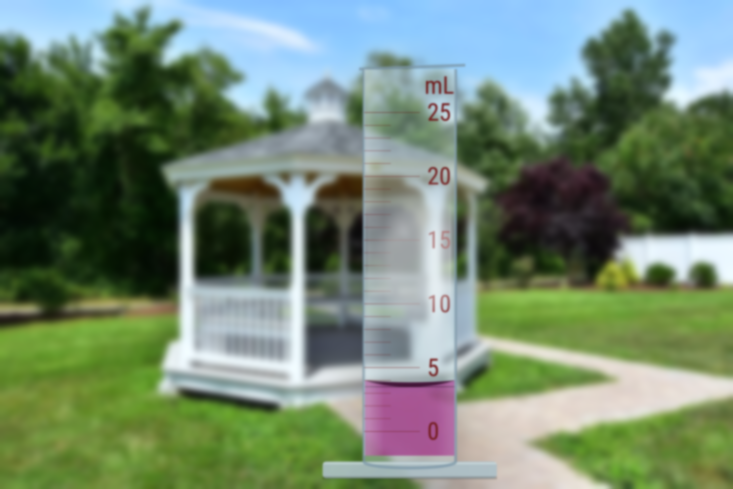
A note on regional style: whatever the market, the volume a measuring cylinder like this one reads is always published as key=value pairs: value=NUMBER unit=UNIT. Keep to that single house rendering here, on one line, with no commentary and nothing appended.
value=3.5 unit=mL
